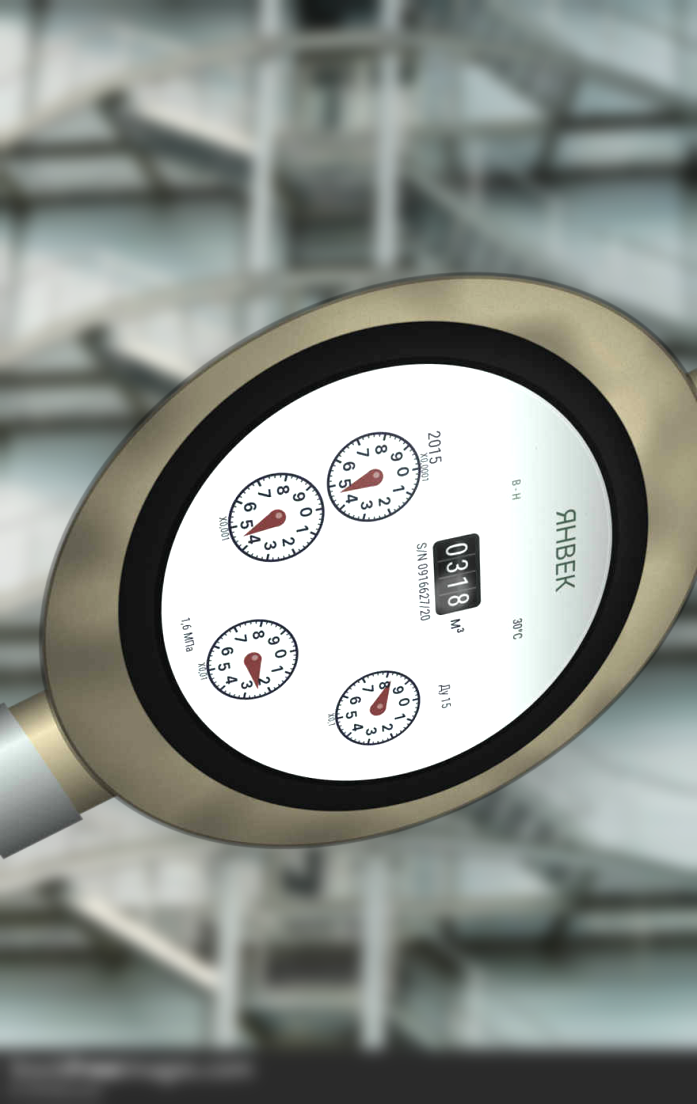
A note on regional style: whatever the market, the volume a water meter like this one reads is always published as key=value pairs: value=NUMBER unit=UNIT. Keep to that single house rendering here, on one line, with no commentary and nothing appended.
value=318.8244 unit=m³
